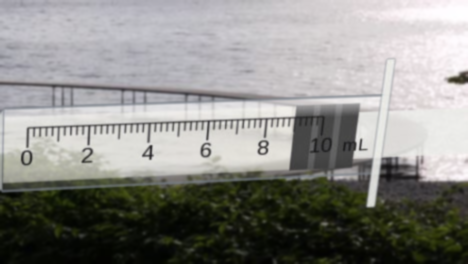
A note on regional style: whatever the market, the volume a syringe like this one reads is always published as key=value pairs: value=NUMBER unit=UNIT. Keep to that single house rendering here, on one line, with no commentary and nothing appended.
value=9 unit=mL
